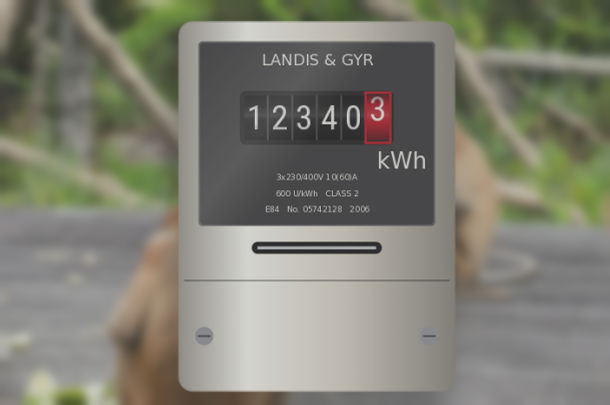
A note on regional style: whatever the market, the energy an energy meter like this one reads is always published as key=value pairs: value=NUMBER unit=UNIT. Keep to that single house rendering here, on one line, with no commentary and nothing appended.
value=12340.3 unit=kWh
